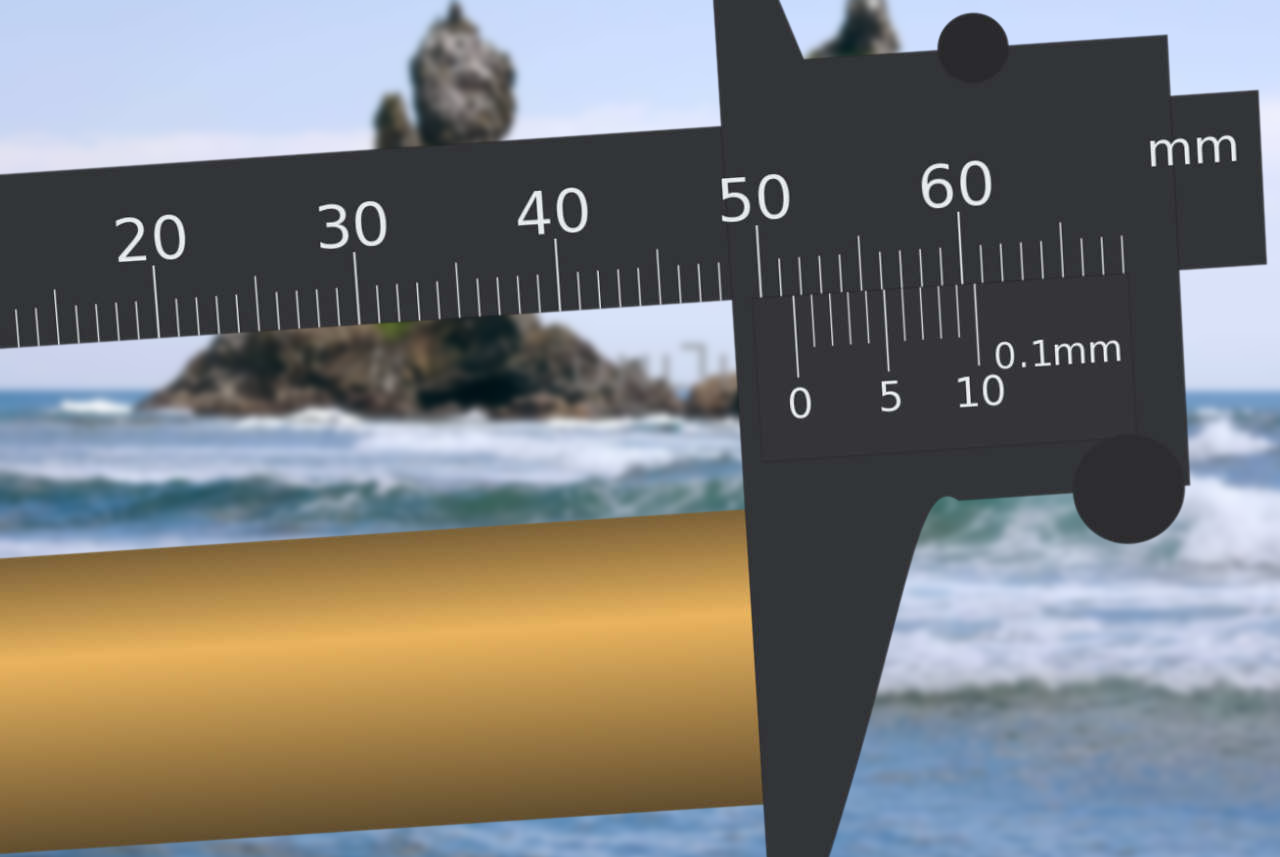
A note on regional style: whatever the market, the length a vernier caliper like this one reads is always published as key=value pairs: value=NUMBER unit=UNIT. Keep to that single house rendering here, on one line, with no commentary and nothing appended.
value=51.6 unit=mm
